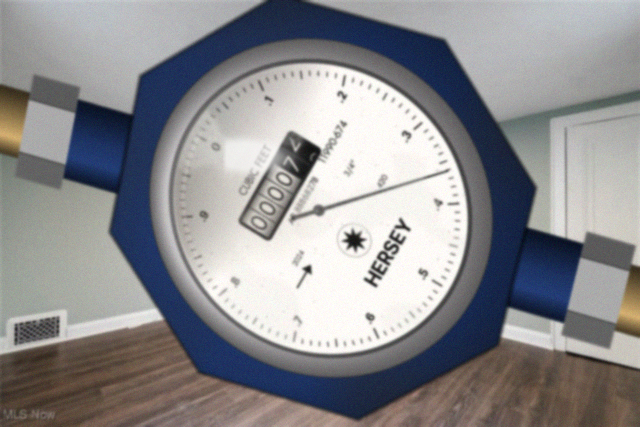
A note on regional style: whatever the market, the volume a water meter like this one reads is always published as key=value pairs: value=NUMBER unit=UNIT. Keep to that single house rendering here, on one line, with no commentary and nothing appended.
value=72.36 unit=ft³
